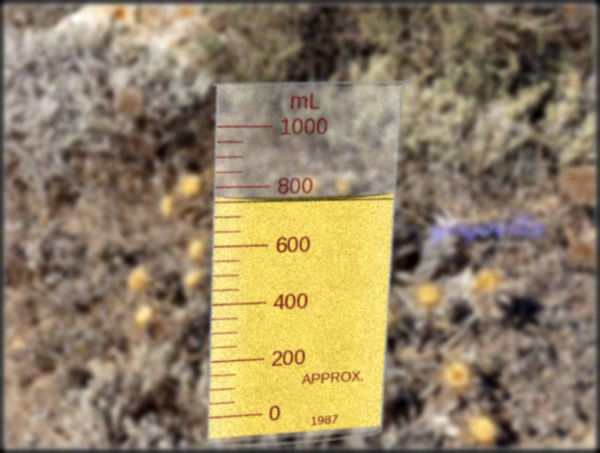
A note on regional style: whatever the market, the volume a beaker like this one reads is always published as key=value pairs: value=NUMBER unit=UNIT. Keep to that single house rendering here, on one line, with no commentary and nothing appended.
value=750 unit=mL
